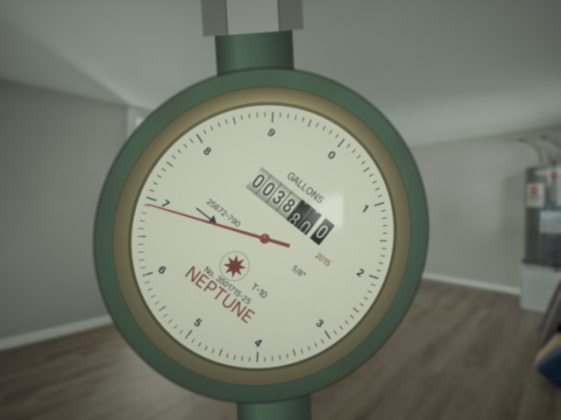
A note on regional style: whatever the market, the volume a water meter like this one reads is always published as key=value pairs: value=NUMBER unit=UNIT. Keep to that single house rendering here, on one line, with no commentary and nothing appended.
value=38796.9 unit=gal
